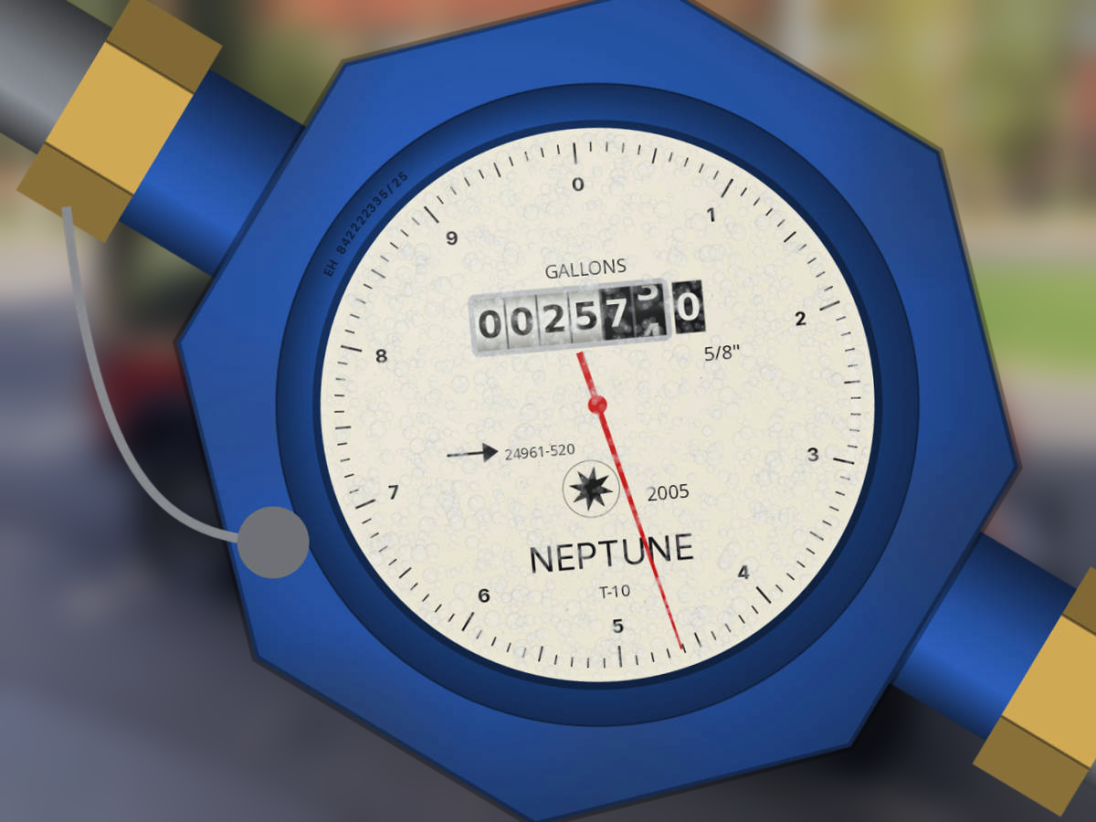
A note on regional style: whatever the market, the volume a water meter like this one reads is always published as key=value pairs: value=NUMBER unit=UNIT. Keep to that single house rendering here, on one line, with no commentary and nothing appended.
value=25734.6 unit=gal
